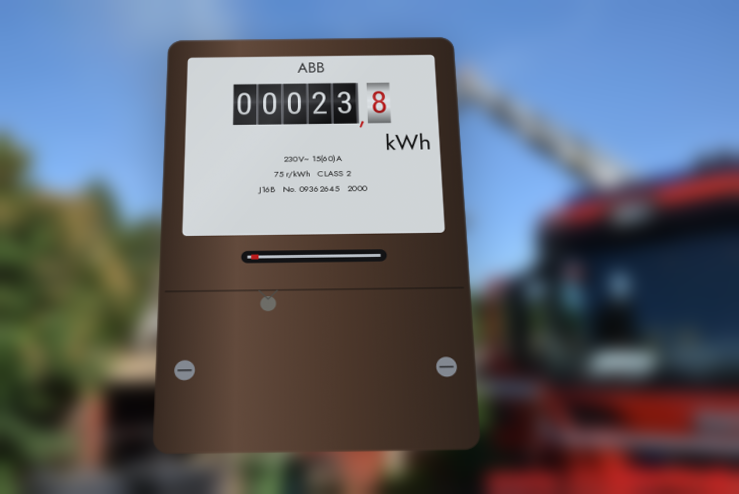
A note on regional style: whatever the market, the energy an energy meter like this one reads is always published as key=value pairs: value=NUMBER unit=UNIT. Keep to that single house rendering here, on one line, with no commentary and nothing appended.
value=23.8 unit=kWh
